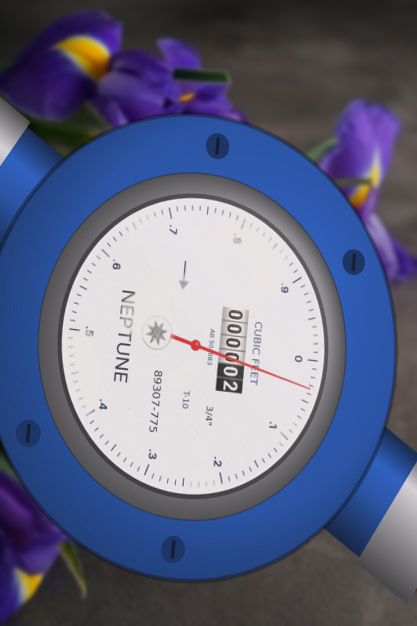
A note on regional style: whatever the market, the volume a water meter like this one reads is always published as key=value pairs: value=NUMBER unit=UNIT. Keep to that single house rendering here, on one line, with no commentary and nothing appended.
value=2.03 unit=ft³
